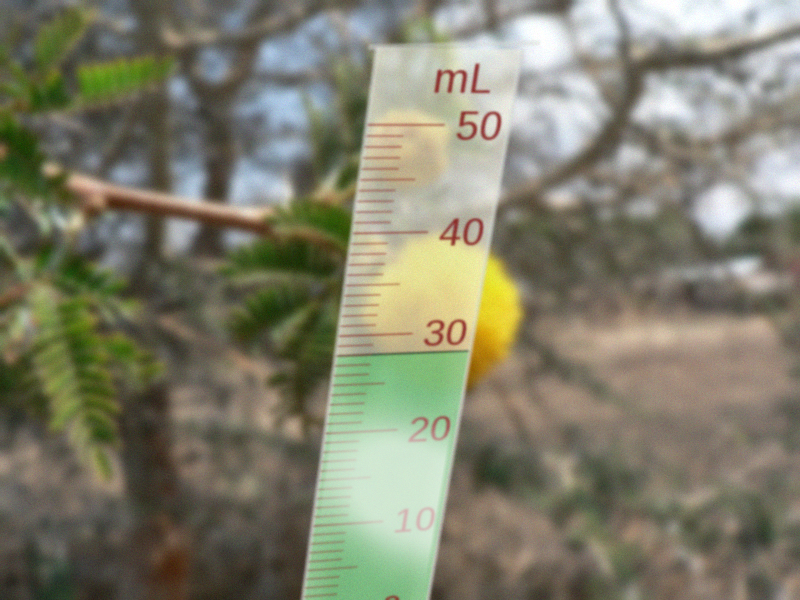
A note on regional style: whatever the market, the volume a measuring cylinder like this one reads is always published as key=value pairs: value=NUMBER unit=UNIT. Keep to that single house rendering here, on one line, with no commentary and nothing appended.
value=28 unit=mL
